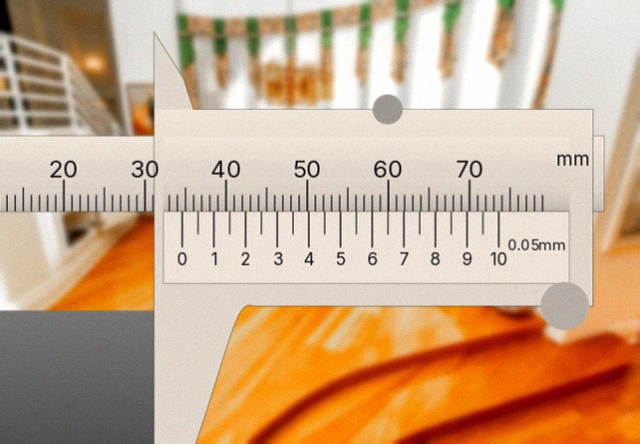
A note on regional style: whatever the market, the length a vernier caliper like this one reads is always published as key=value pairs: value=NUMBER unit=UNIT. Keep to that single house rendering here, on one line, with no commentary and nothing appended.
value=34.6 unit=mm
